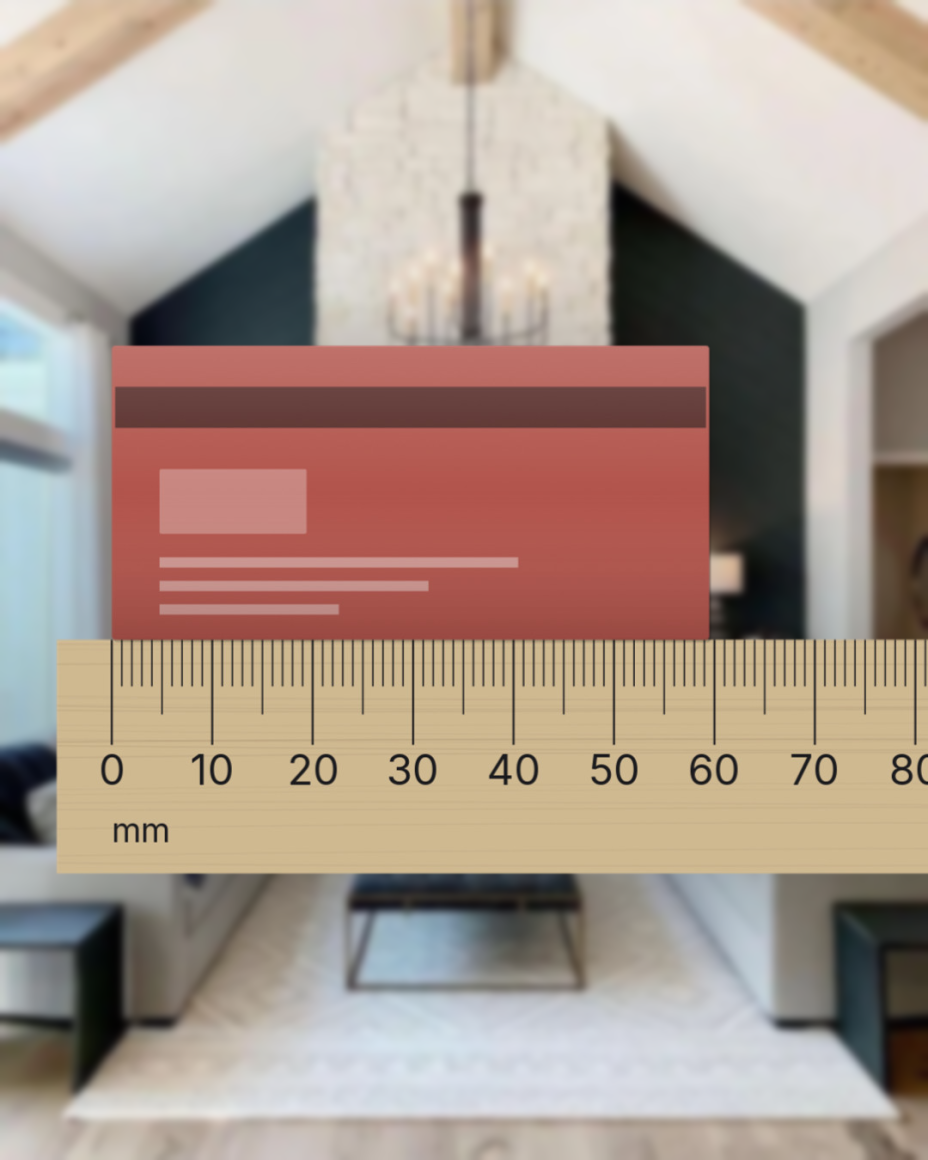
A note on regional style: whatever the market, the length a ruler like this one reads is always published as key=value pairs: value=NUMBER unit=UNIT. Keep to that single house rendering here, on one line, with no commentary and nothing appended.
value=59.5 unit=mm
